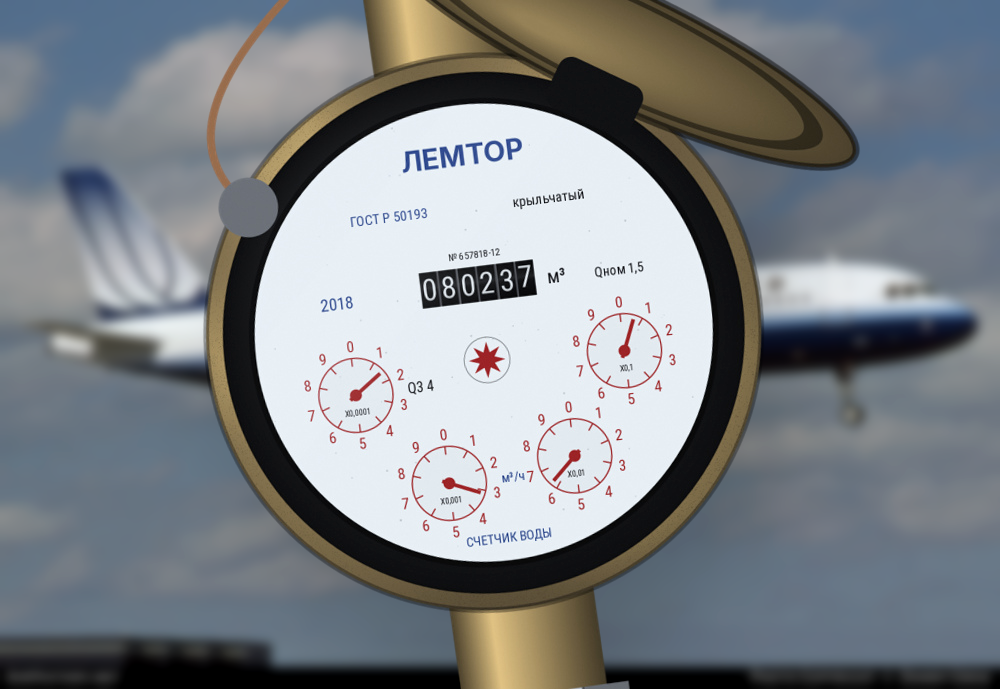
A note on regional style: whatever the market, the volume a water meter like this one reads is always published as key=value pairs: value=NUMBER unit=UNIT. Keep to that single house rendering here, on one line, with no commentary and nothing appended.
value=80237.0631 unit=m³
